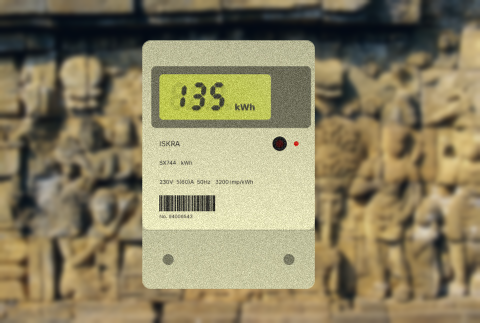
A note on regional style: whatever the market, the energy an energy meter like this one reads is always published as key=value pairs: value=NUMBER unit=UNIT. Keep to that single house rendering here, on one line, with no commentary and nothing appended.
value=135 unit=kWh
